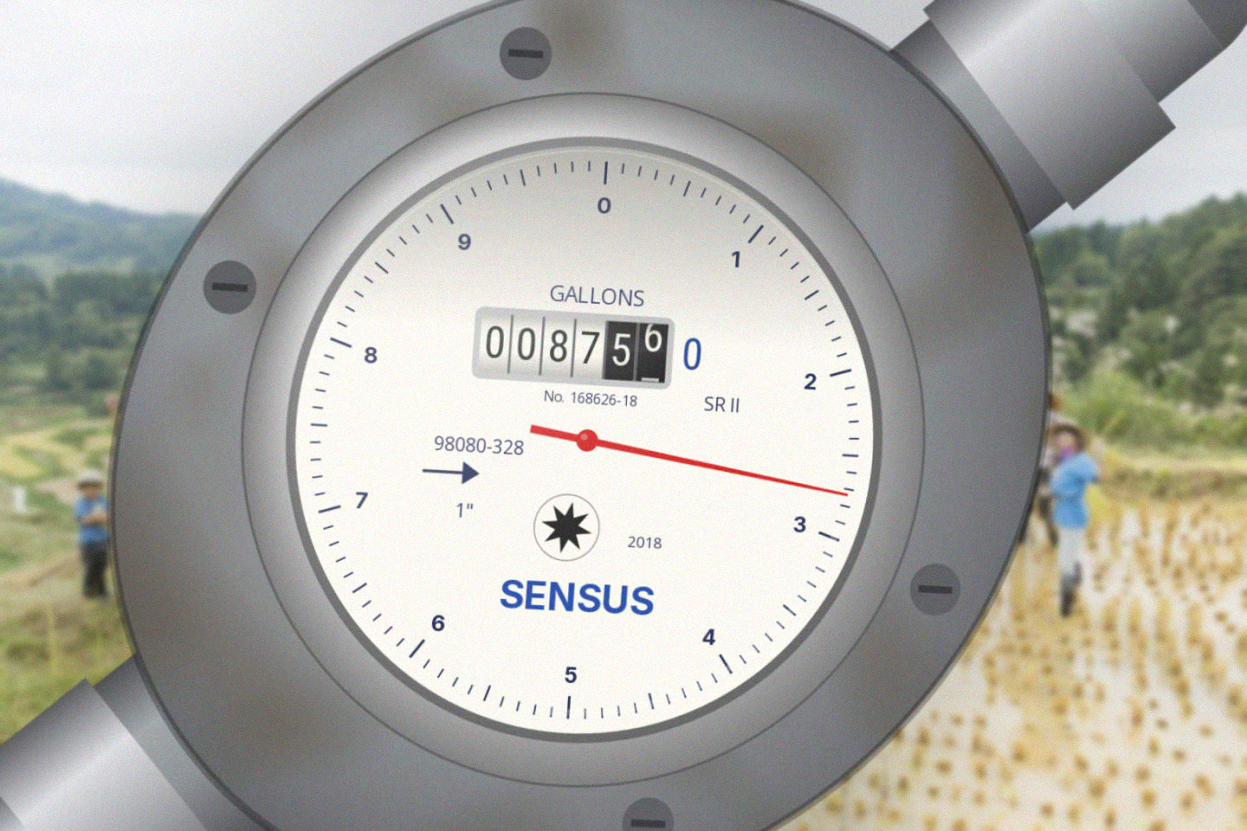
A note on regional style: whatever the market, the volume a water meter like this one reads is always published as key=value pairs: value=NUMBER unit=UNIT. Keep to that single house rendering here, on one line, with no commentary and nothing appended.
value=87562.7 unit=gal
